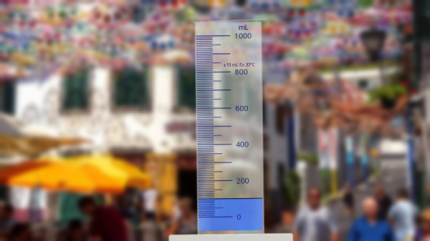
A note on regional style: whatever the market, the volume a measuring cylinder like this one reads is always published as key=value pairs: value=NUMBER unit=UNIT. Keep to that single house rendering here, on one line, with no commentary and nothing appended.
value=100 unit=mL
